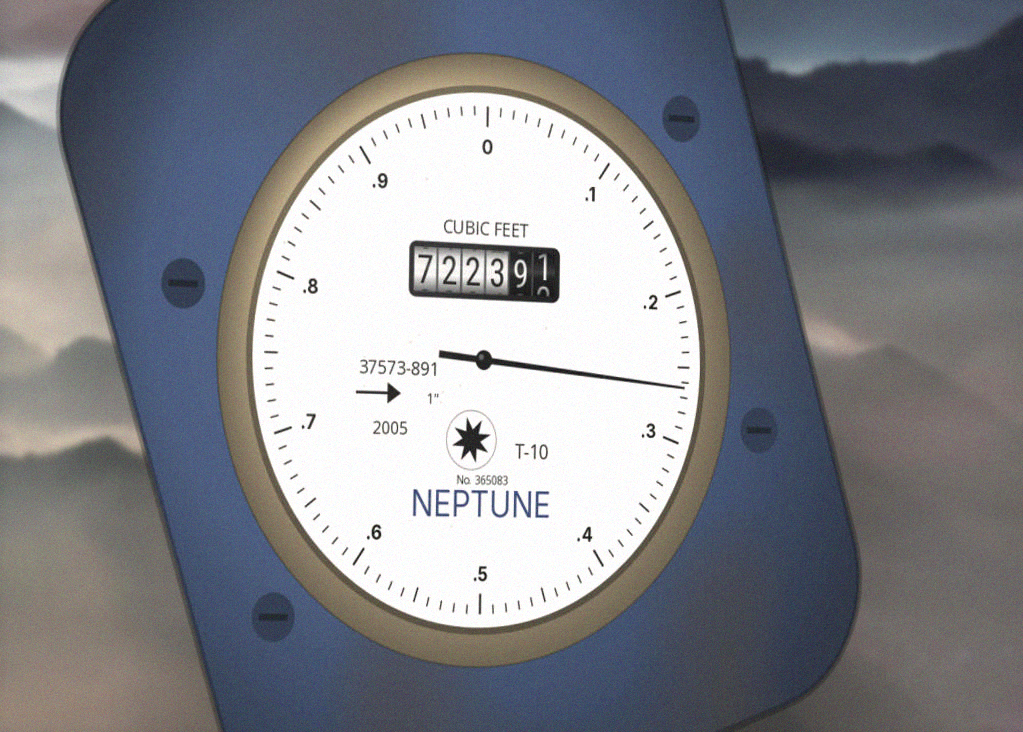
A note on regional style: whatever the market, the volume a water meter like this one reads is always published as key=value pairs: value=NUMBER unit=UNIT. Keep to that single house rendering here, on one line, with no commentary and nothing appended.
value=722391.26 unit=ft³
